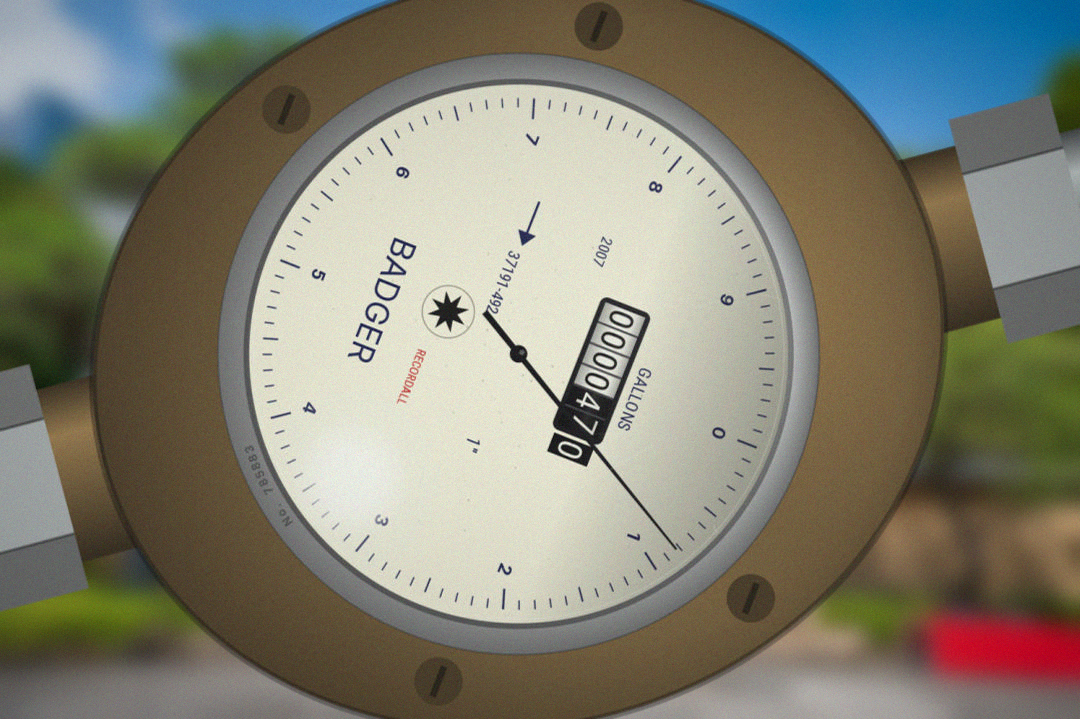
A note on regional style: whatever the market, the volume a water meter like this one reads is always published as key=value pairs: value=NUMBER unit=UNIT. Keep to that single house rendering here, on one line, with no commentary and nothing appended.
value=470.8 unit=gal
